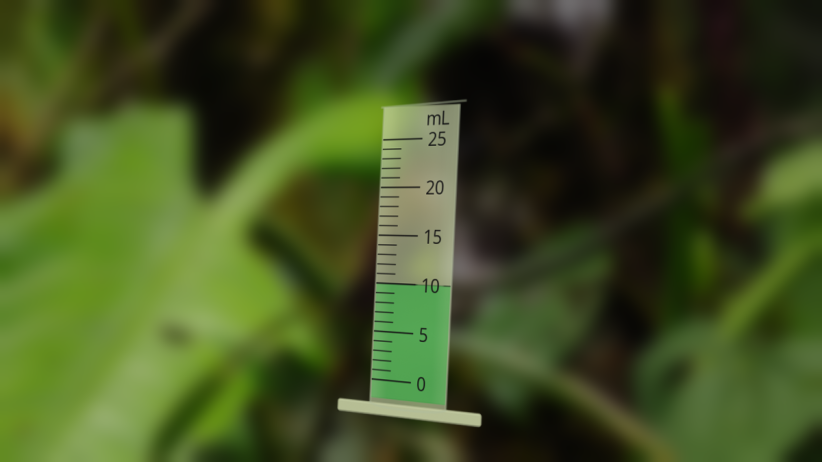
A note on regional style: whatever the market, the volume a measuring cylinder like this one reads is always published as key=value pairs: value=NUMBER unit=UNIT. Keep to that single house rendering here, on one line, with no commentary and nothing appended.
value=10 unit=mL
